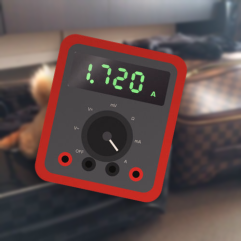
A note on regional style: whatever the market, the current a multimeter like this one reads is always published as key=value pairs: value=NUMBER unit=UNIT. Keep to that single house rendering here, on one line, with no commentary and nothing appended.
value=1.720 unit=A
